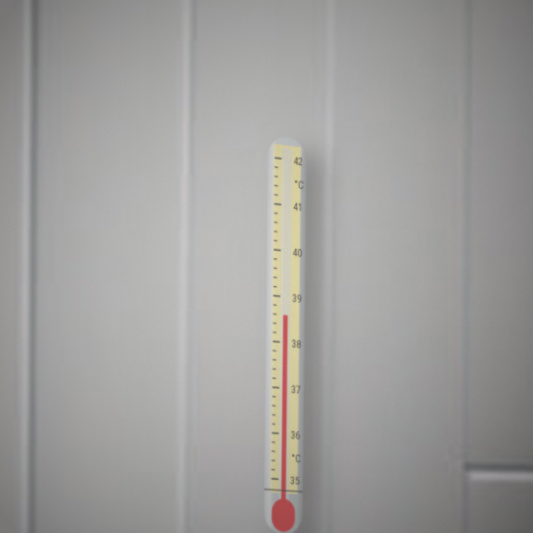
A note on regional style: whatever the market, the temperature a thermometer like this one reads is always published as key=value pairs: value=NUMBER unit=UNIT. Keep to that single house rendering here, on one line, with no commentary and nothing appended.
value=38.6 unit=°C
